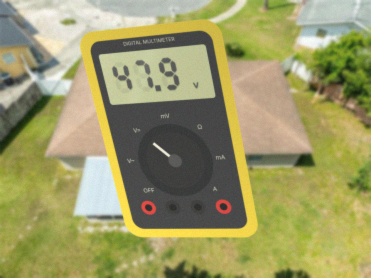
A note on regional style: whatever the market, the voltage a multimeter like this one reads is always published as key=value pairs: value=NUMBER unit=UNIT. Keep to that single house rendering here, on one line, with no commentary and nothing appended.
value=47.9 unit=V
